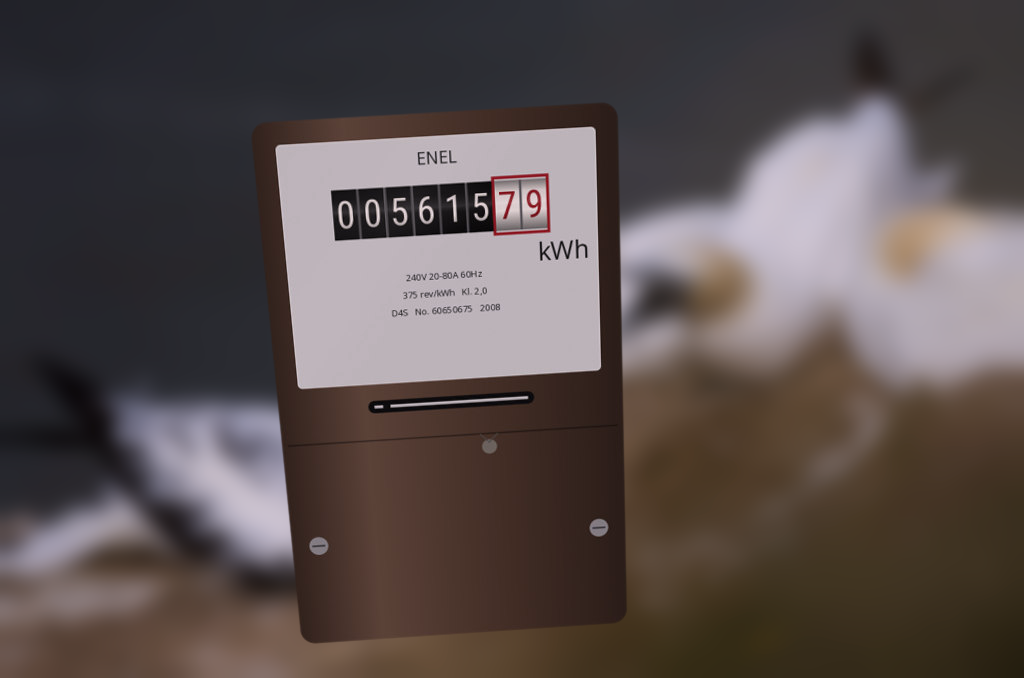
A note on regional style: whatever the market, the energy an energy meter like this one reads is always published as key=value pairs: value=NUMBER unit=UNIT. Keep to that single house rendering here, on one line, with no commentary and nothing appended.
value=5615.79 unit=kWh
